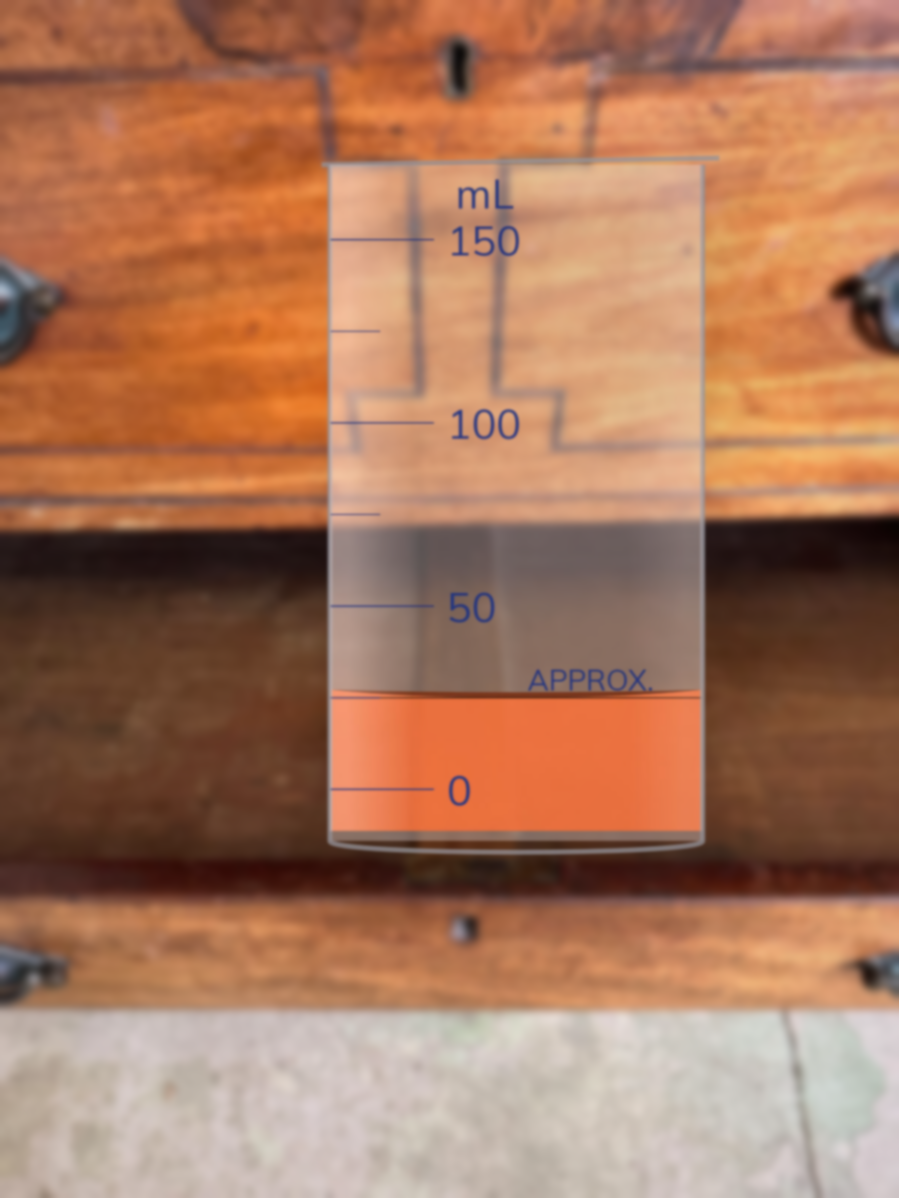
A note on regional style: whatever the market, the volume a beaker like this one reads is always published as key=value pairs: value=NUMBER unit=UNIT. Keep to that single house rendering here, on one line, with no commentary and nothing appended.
value=25 unit=mL
